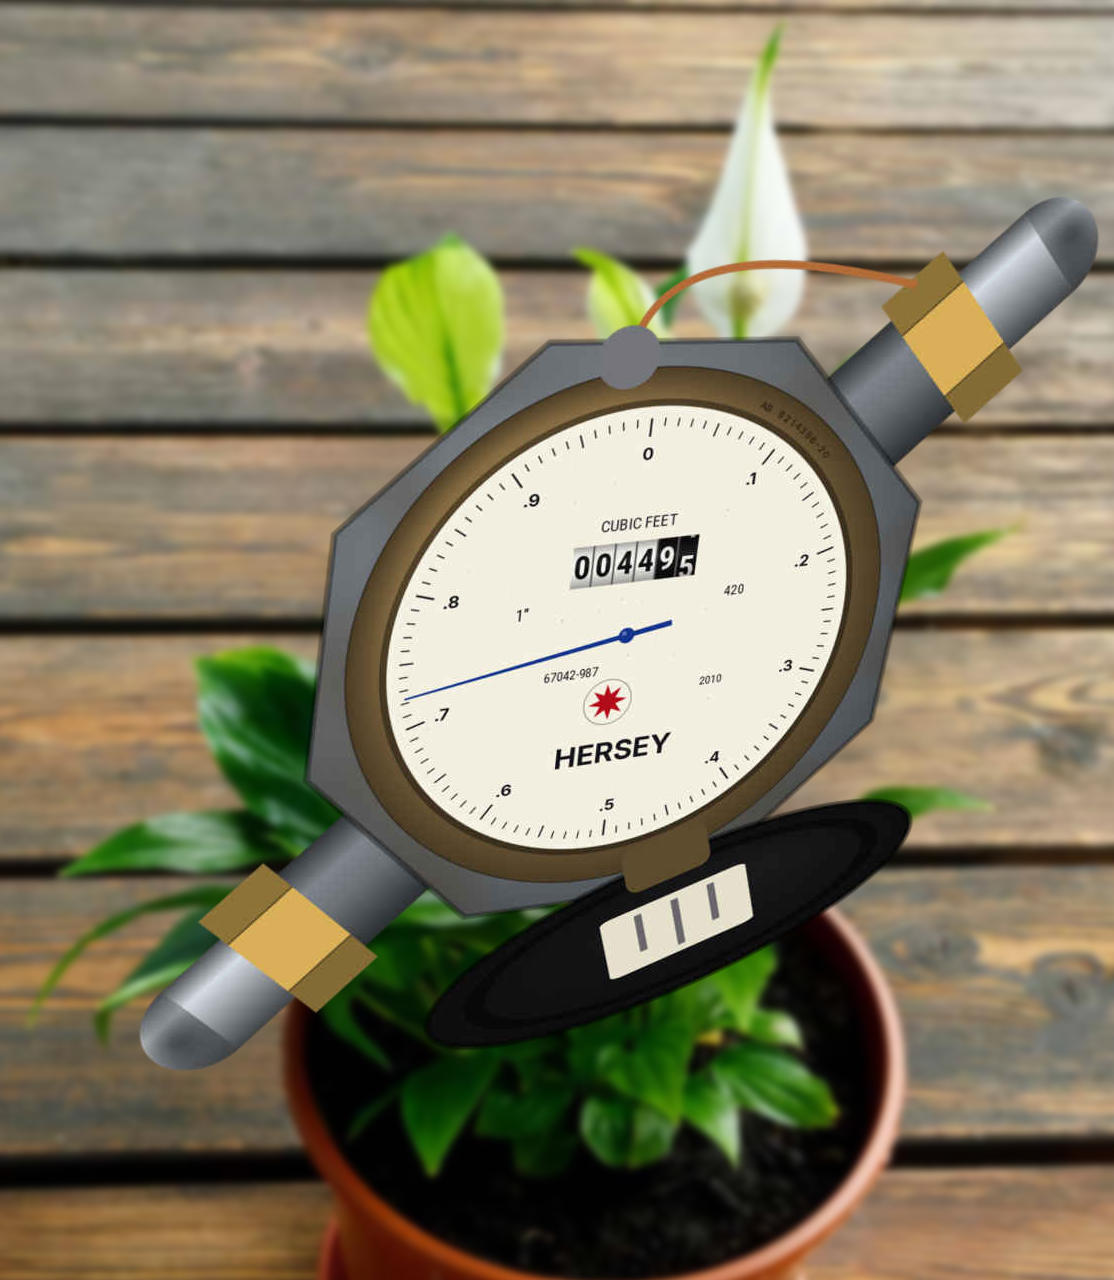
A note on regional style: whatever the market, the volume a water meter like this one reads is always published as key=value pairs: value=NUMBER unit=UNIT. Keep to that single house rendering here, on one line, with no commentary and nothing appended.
value=4494.72 unit=ft³
